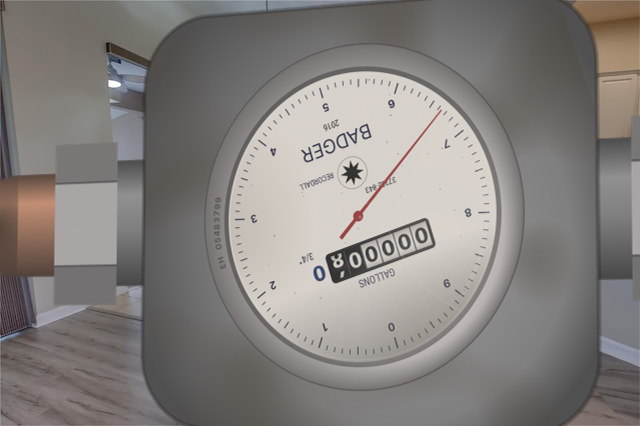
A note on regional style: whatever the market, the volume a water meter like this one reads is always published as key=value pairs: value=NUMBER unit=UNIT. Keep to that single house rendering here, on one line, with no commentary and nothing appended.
value=76.6 unit=gal
